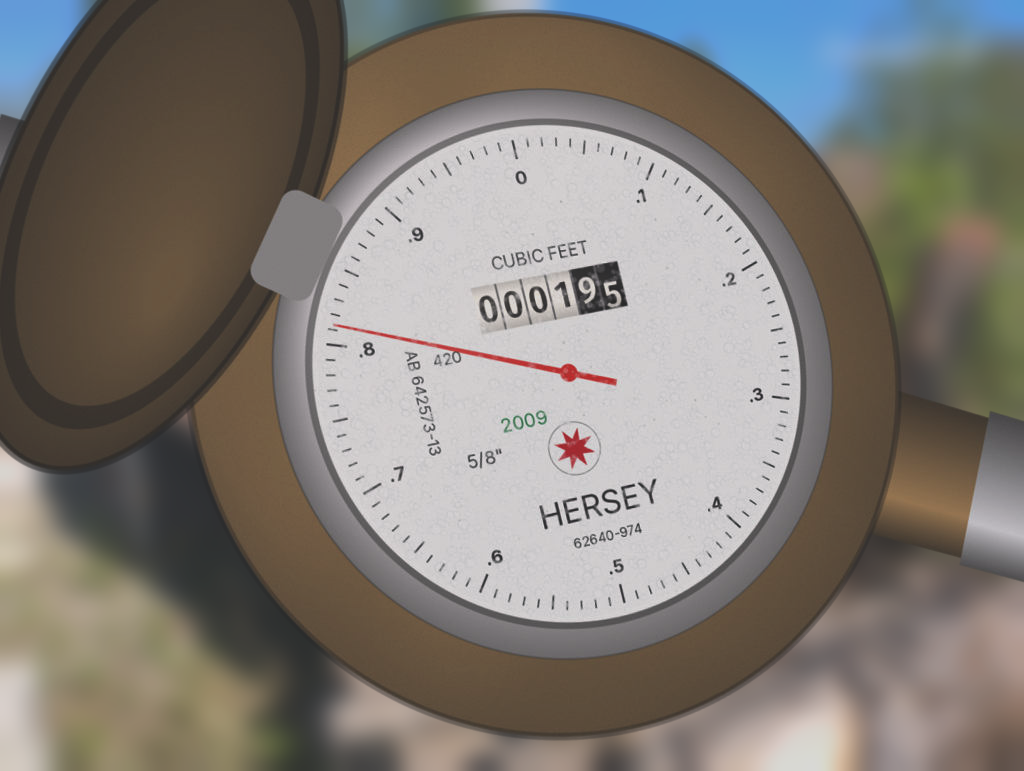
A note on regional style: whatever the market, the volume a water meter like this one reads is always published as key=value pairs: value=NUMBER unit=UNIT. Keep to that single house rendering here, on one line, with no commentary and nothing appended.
value=194.81 unit=ft³
